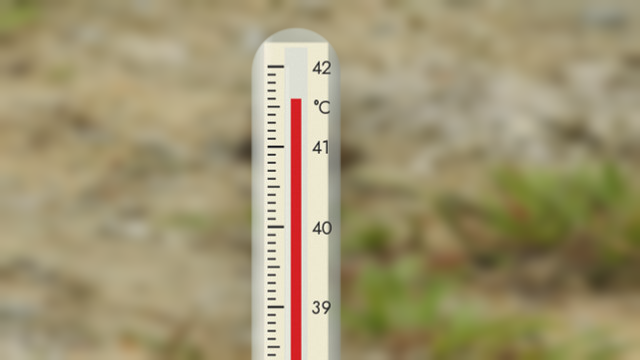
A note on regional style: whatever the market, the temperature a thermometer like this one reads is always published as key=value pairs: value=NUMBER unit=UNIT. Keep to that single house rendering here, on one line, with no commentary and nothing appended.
value=41.6 unit=°C
